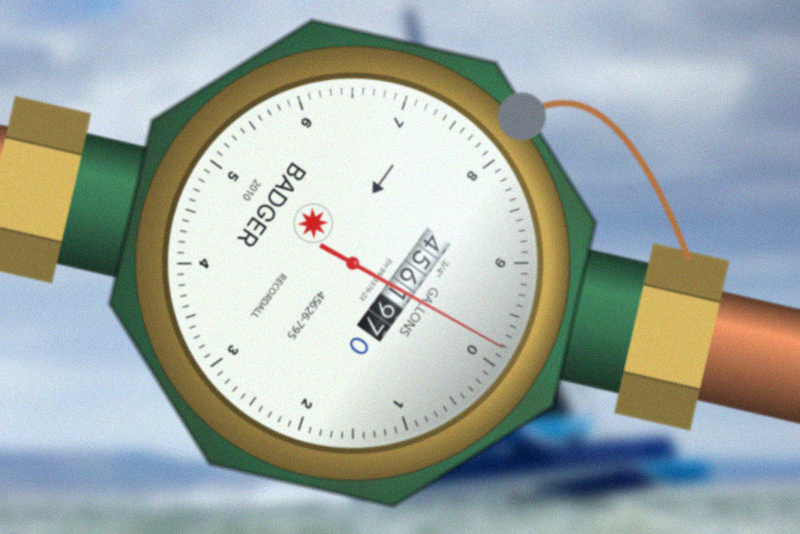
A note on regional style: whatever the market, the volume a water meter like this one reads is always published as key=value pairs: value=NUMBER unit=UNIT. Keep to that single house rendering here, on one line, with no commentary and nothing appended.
value=4561969.8 unit=gal
